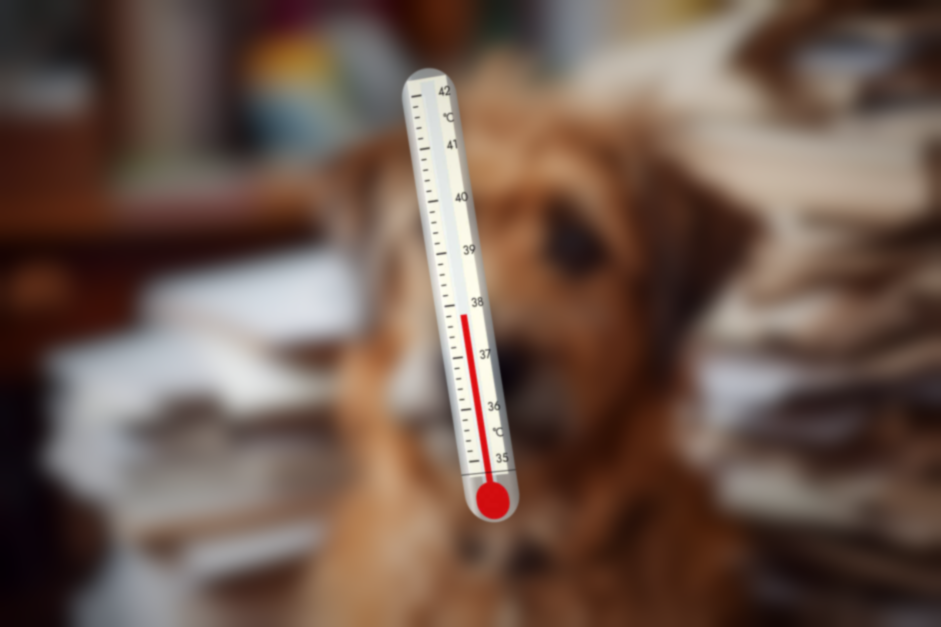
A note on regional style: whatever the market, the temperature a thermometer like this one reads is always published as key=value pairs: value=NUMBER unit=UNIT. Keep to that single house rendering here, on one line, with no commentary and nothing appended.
value=37.8 unit=°C
